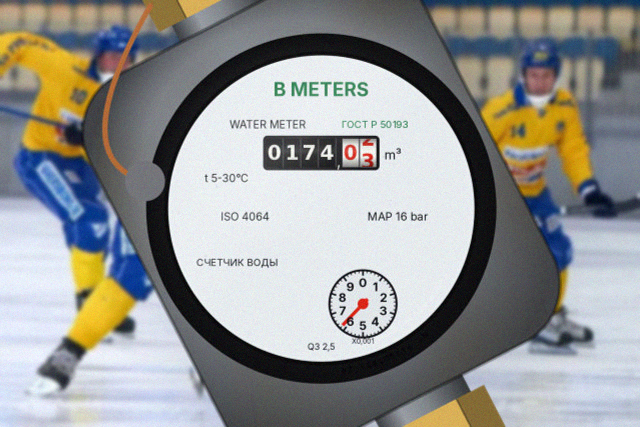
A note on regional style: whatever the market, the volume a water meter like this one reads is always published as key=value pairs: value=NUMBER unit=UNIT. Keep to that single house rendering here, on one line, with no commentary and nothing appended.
value=174.026 unit=m³
